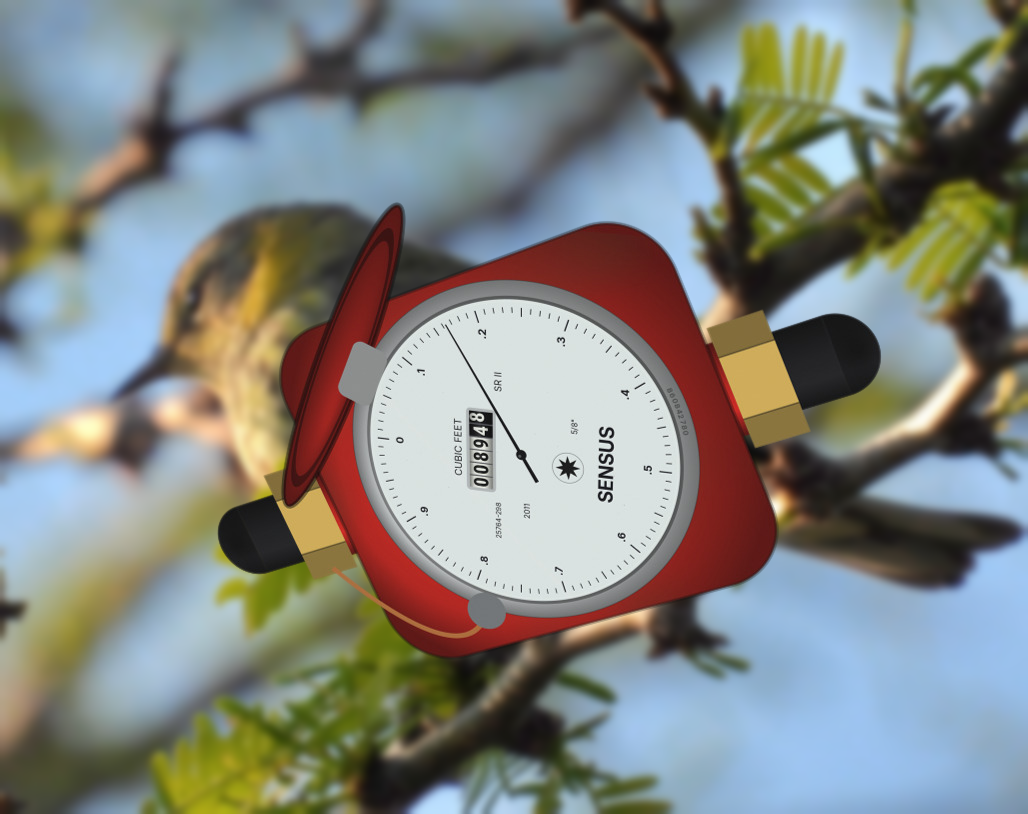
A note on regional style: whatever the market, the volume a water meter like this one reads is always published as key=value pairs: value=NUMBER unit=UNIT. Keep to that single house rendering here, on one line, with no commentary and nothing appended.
value=8948.16 unit=ft³
